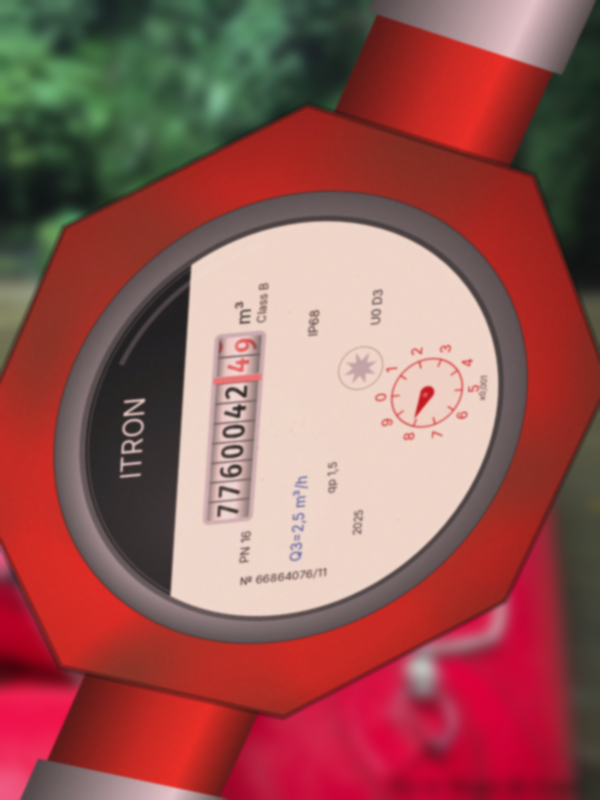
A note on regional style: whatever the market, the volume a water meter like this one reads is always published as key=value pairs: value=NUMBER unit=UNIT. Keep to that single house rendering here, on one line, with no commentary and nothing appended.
value=7760042.488 unit=m³
